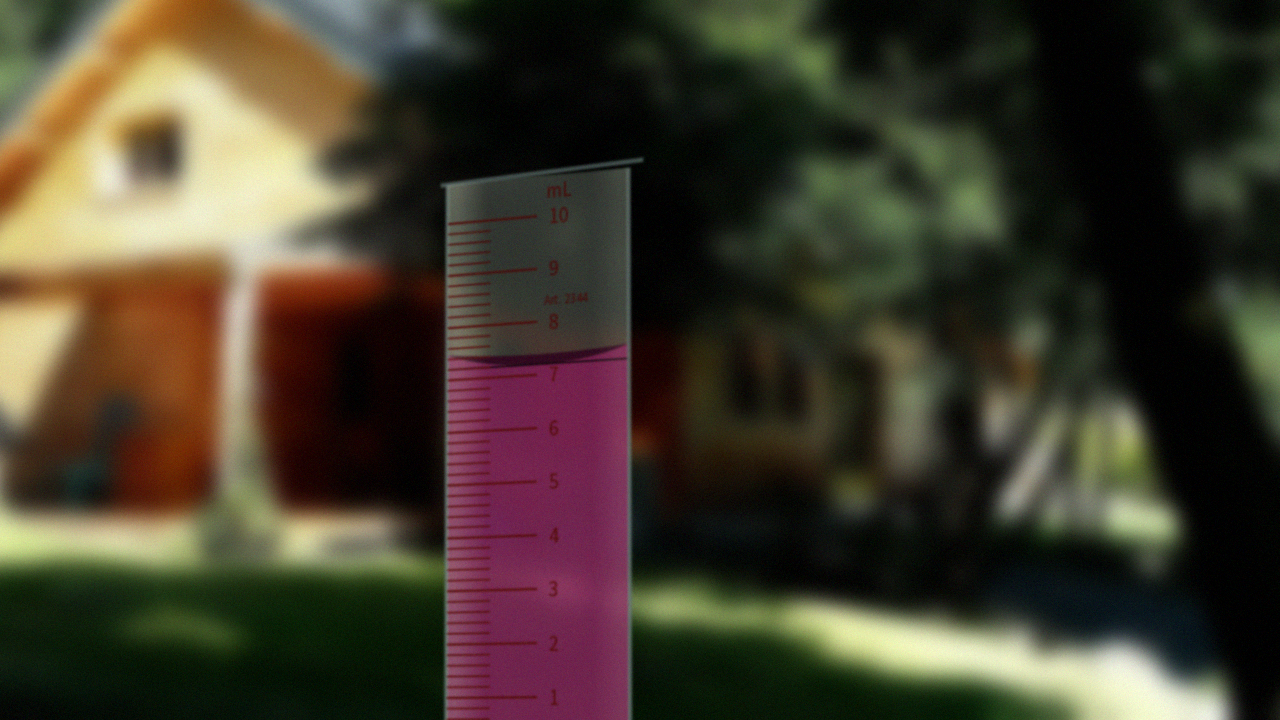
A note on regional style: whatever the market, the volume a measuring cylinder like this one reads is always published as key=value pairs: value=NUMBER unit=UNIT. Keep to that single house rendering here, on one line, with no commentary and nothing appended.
value=7.2 unit=mL
